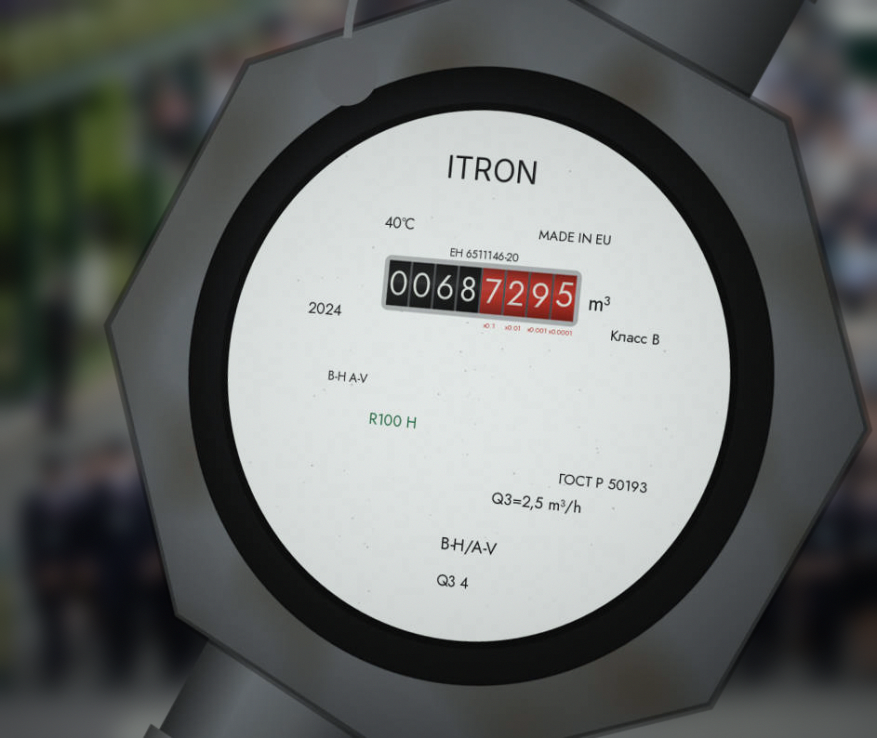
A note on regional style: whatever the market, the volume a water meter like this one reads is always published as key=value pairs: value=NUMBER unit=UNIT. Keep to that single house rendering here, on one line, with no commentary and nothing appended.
value=68.7295 unit=m³
